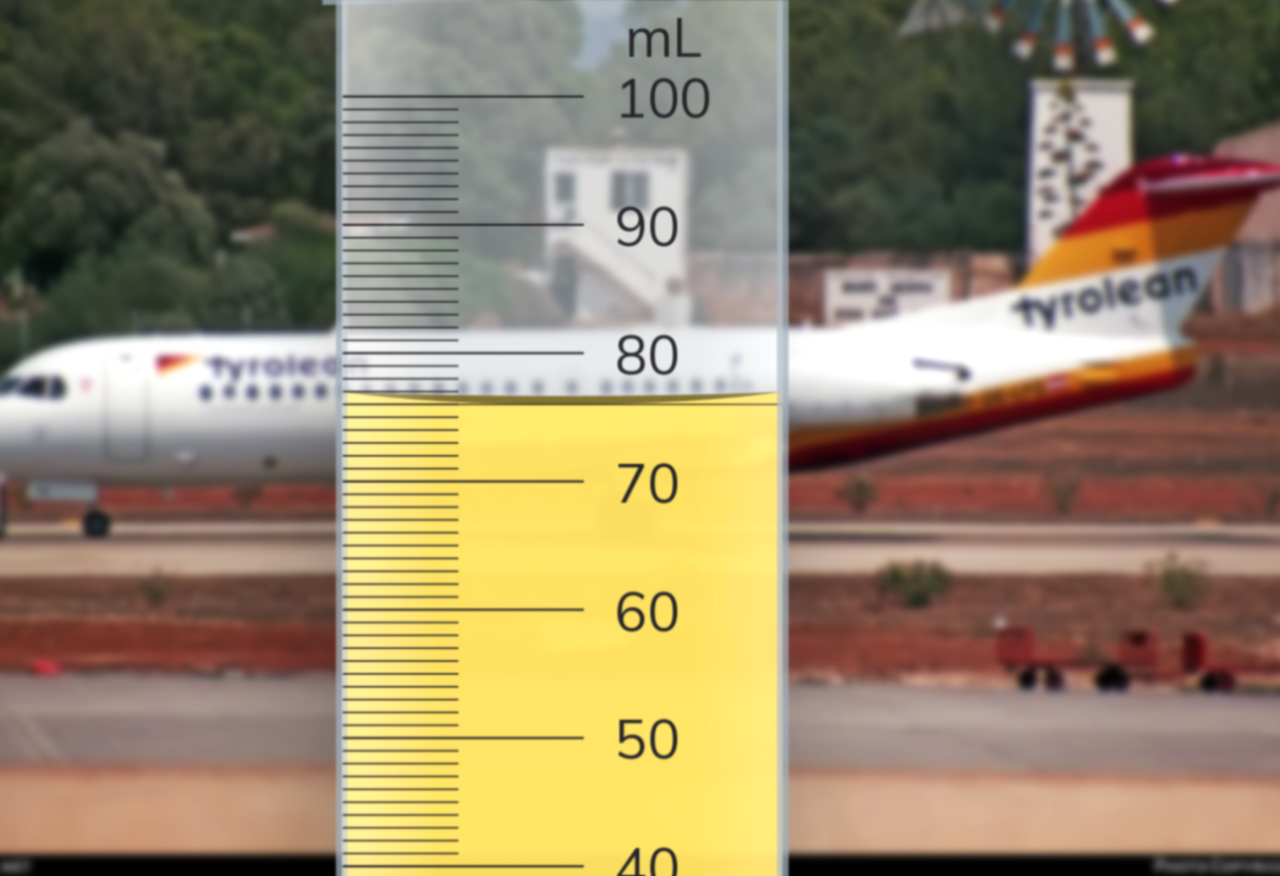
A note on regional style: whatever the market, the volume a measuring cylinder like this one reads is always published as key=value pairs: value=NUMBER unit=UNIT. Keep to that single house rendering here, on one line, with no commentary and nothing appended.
value=76 unit=mL
